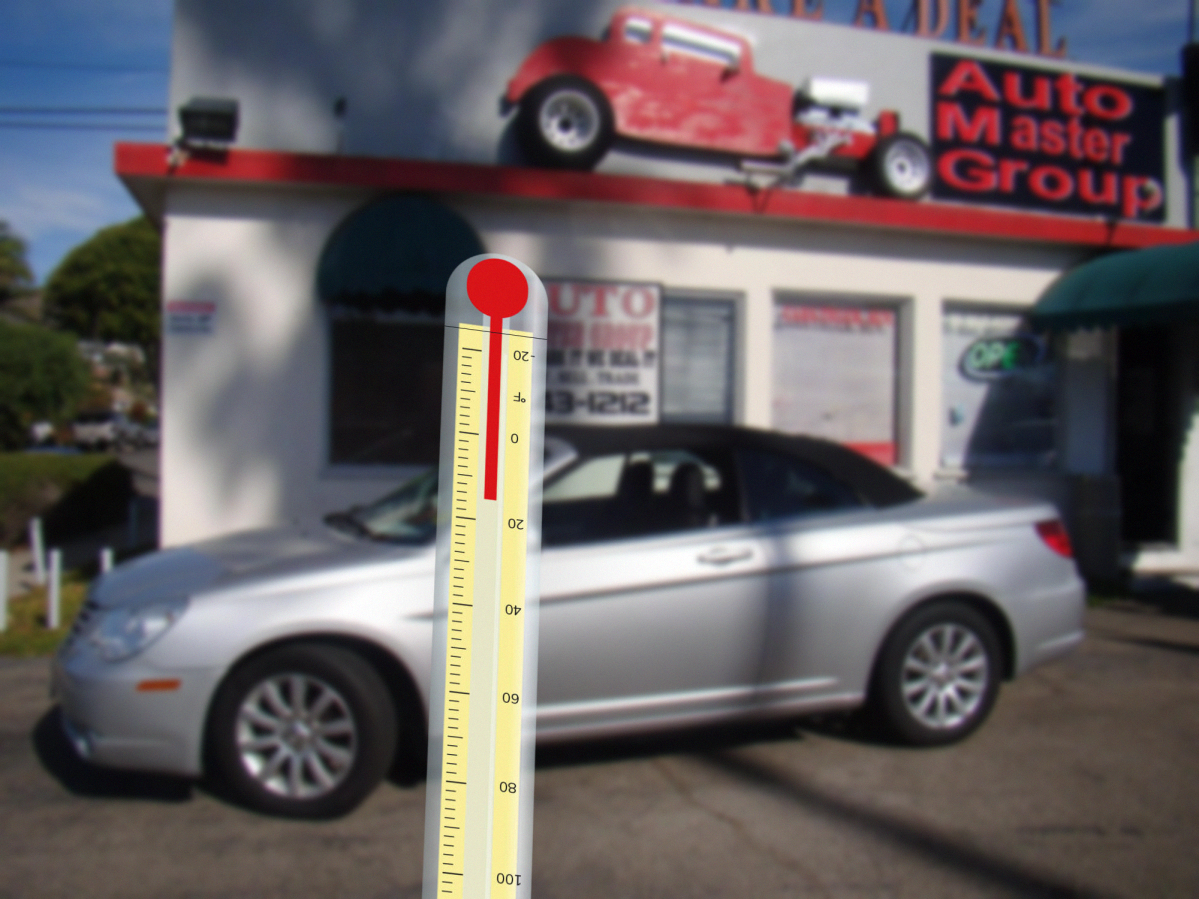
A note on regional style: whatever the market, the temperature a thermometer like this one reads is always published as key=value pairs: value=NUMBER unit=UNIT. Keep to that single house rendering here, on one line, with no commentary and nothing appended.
value=15 unit=°F
